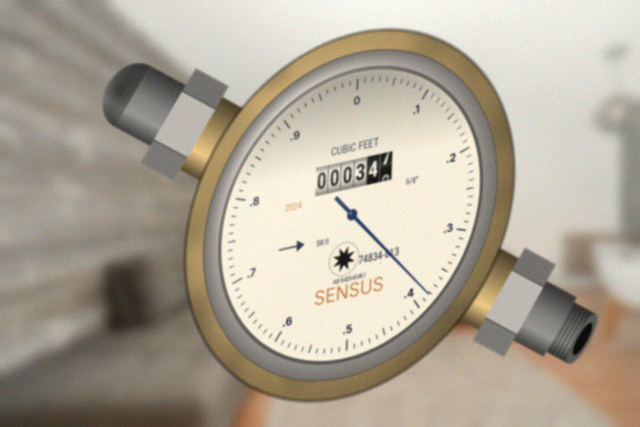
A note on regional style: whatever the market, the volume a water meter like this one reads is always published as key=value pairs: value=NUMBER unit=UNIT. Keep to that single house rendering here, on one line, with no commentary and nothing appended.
value=347.38 unit=ft³
